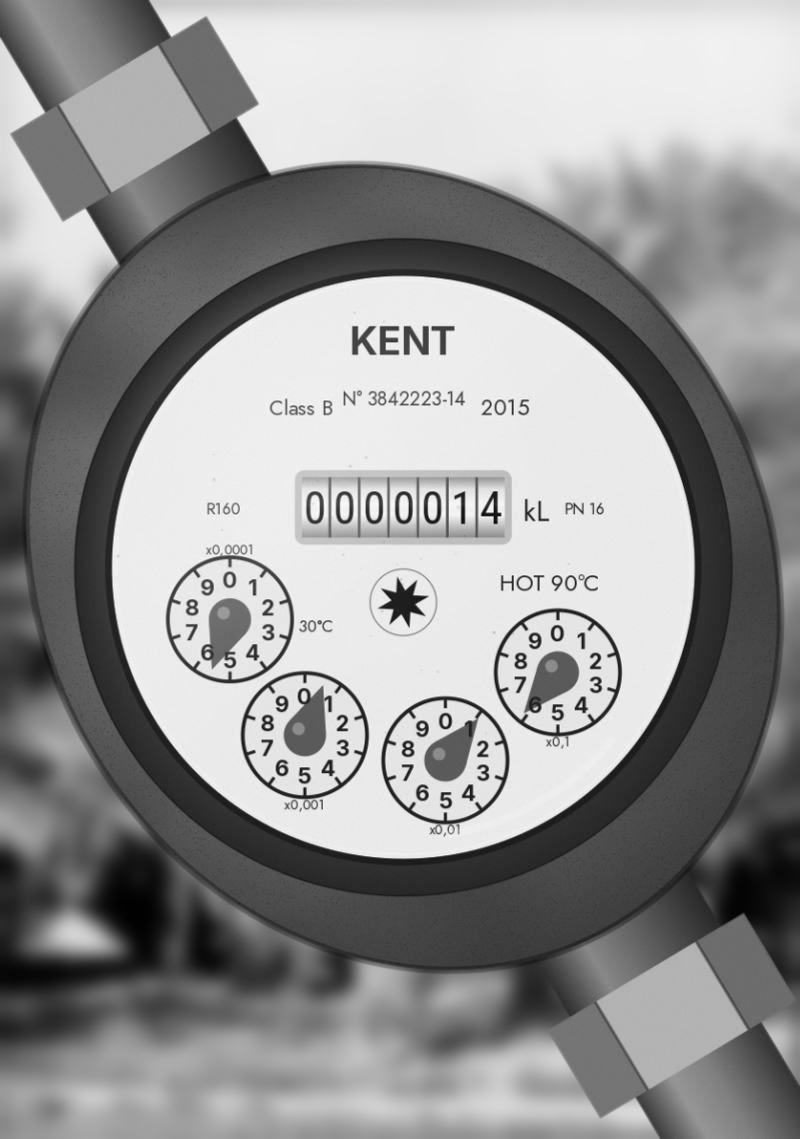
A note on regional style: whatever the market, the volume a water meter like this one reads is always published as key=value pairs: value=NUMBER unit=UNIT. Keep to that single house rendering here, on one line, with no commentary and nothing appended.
value=14.6105 unit=kL
